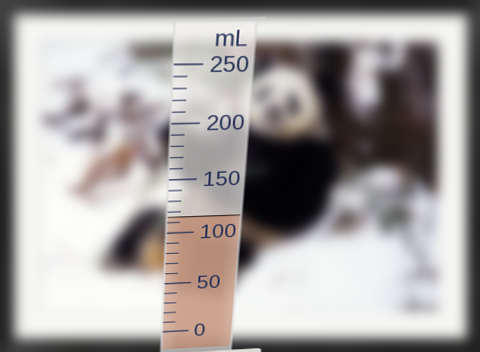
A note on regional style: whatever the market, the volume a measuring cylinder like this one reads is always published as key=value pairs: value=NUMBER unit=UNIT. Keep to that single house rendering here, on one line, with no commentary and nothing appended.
value=115 unit=mL
